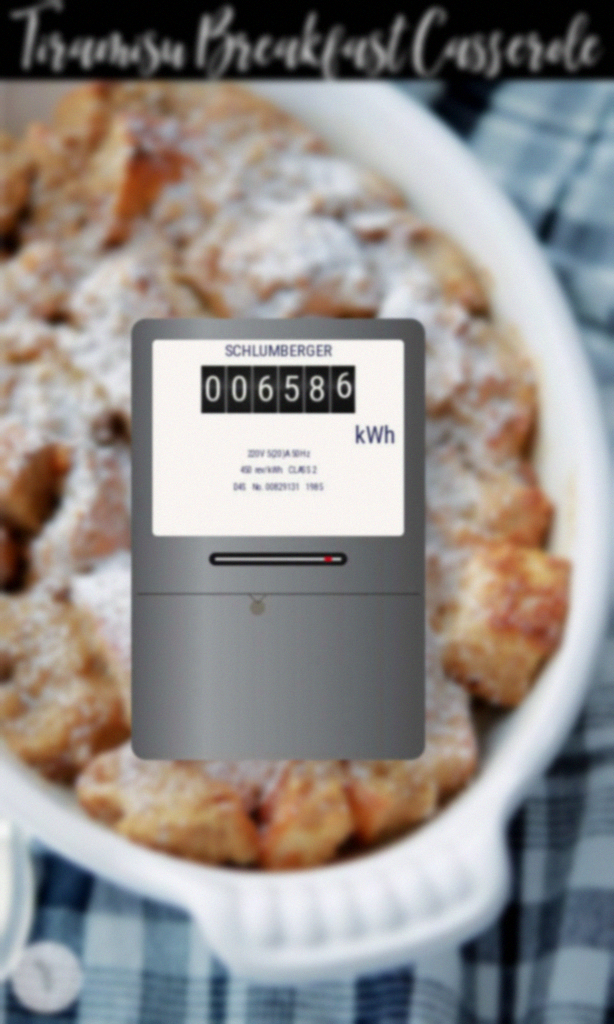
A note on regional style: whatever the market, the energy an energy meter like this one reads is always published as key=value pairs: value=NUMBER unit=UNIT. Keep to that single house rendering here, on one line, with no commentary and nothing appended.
value=6586 unit=kWh
